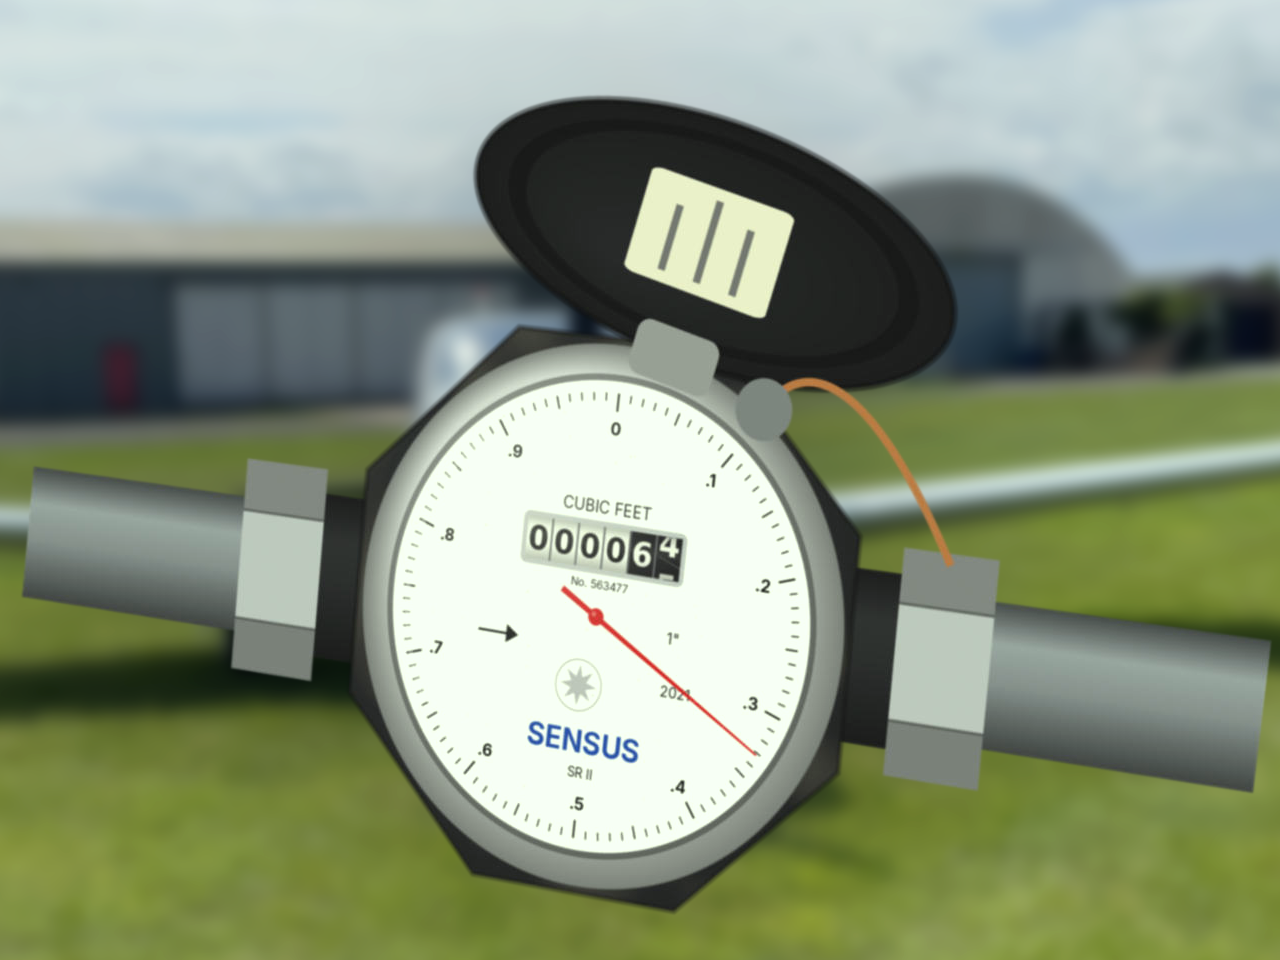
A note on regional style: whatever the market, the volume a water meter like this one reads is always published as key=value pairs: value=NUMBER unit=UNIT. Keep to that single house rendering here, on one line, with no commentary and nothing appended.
value=64.33 unit=ft³
